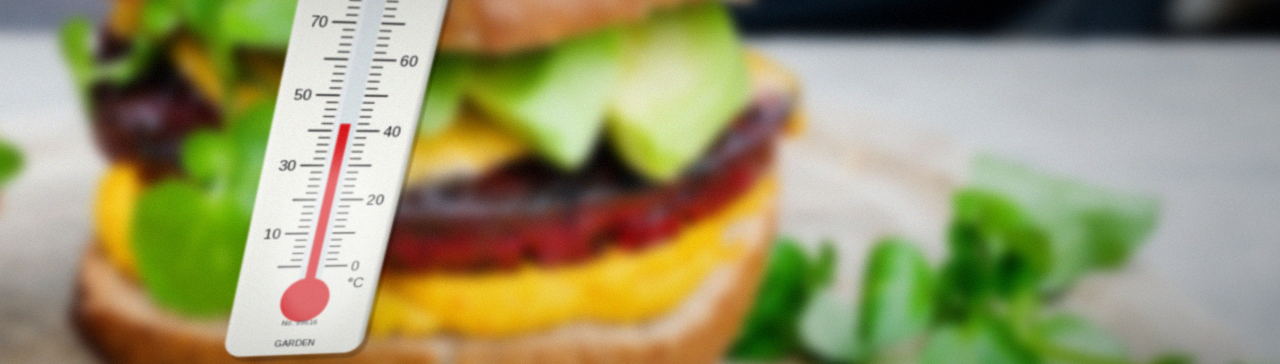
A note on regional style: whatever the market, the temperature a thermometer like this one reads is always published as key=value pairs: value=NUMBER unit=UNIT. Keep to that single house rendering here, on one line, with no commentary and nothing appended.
value=42 unit=°C
